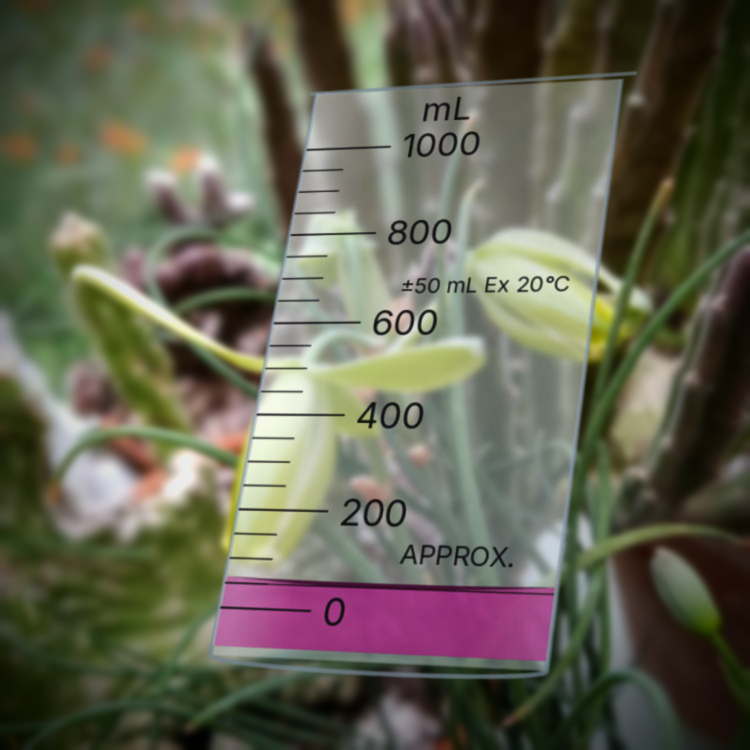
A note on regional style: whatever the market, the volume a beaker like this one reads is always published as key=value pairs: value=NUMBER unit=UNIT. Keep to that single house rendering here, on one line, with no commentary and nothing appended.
value=50 unit=mL
